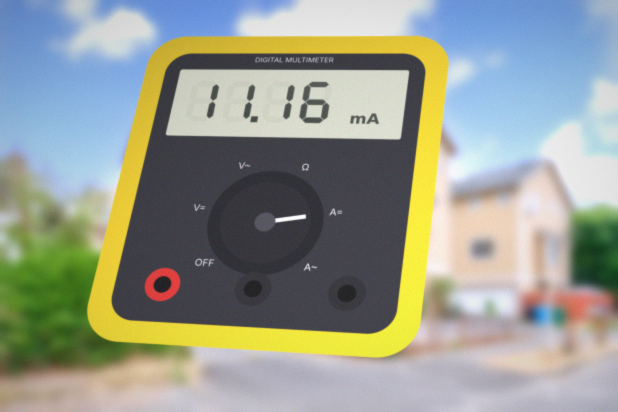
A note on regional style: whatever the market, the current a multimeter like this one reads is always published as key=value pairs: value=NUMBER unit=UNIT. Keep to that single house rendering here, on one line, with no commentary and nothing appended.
value=11.16 unit=mA
